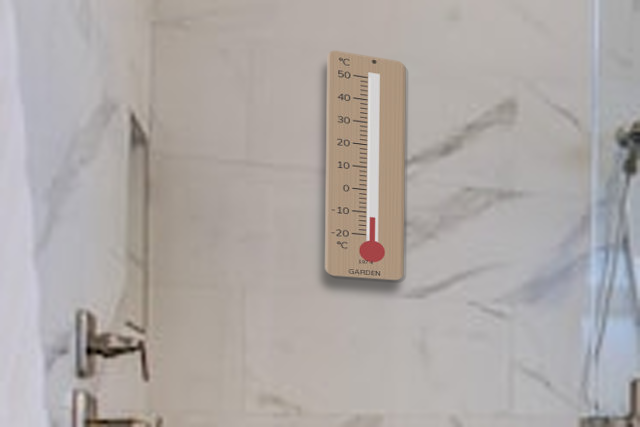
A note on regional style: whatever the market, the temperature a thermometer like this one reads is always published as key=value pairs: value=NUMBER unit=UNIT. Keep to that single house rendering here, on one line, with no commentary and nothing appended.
value=-12 unit=°C
